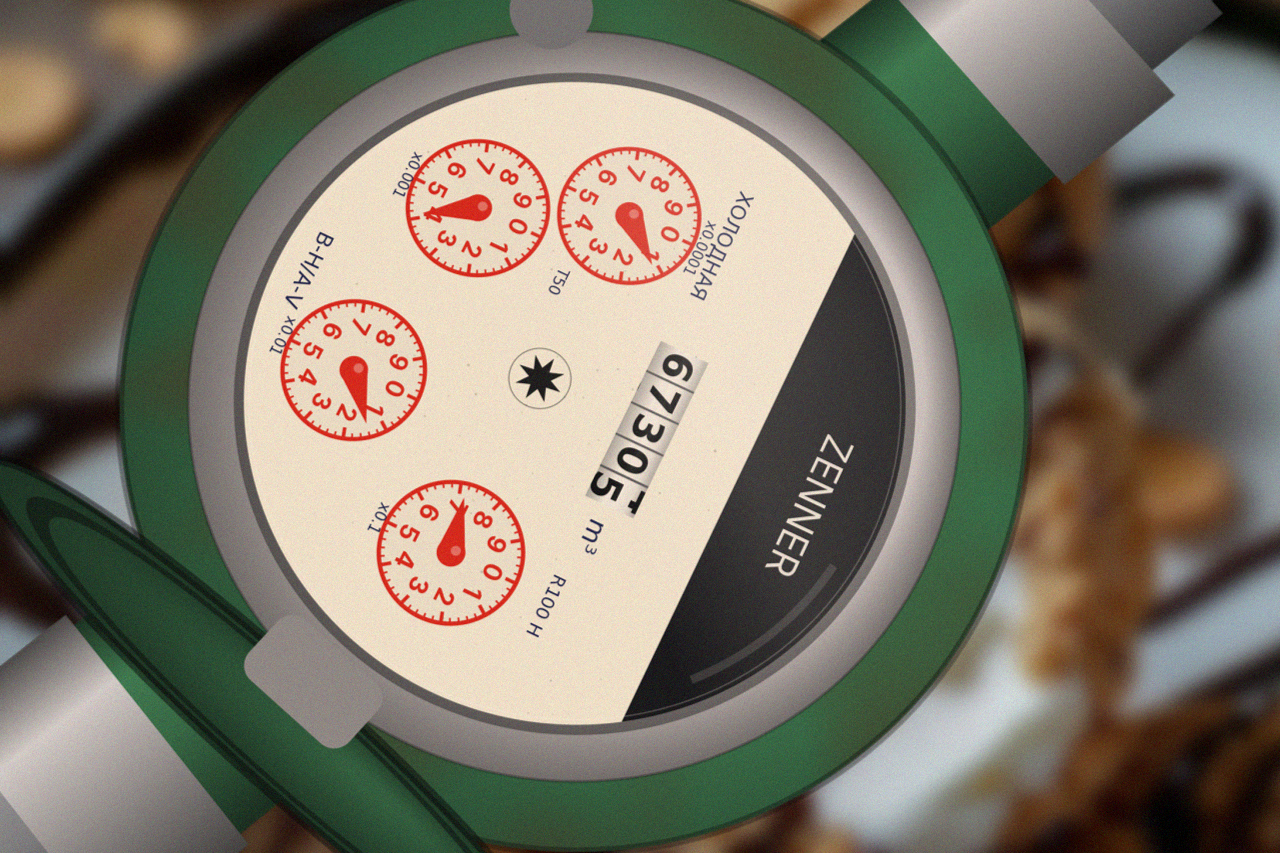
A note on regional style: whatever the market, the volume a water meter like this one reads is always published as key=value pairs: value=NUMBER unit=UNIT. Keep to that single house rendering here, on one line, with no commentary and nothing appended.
value=67304.7141 unit=m³
